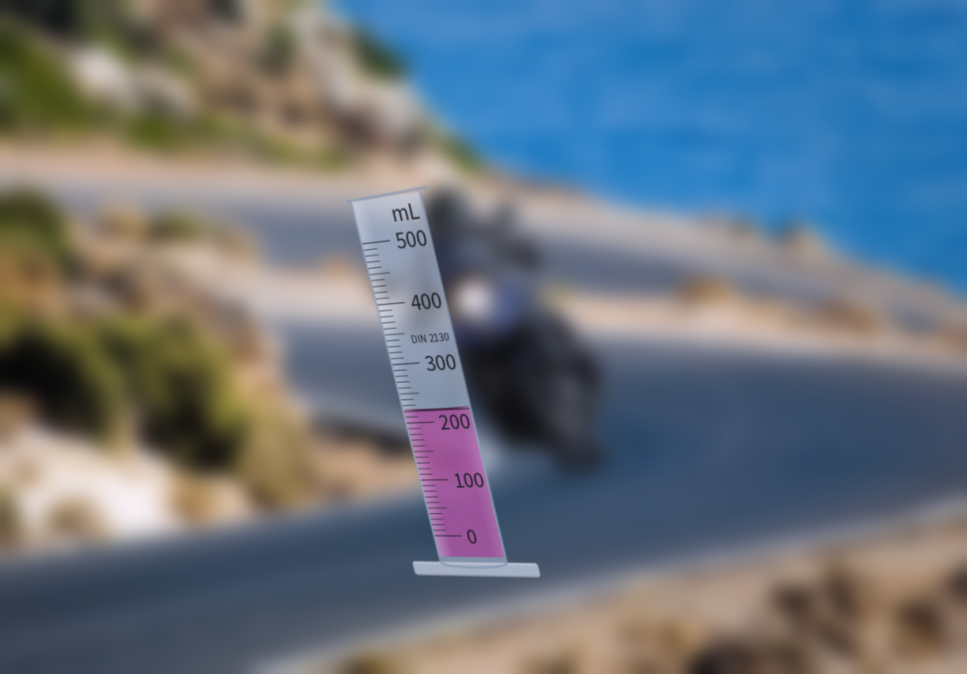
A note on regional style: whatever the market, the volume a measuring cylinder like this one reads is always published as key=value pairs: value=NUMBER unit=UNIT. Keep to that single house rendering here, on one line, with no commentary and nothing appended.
value=220 unit=mL
